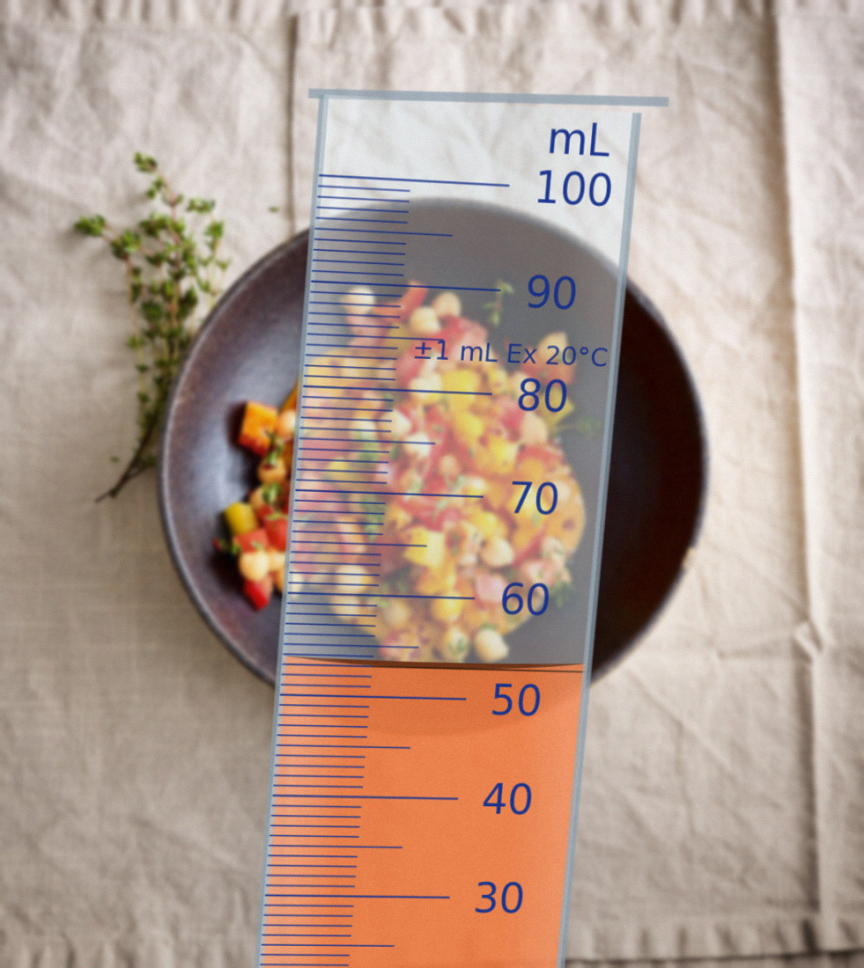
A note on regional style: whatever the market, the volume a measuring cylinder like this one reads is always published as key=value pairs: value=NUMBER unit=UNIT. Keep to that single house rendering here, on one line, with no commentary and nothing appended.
value=53 unit=mL
